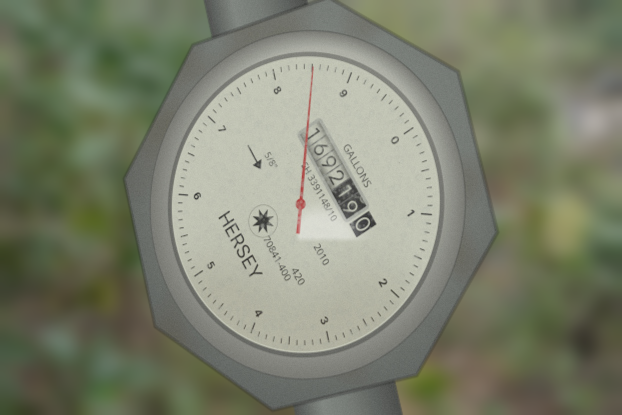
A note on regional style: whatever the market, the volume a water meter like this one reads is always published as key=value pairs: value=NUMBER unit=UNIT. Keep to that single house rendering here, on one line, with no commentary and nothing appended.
value=1692188.5 unit=gal
